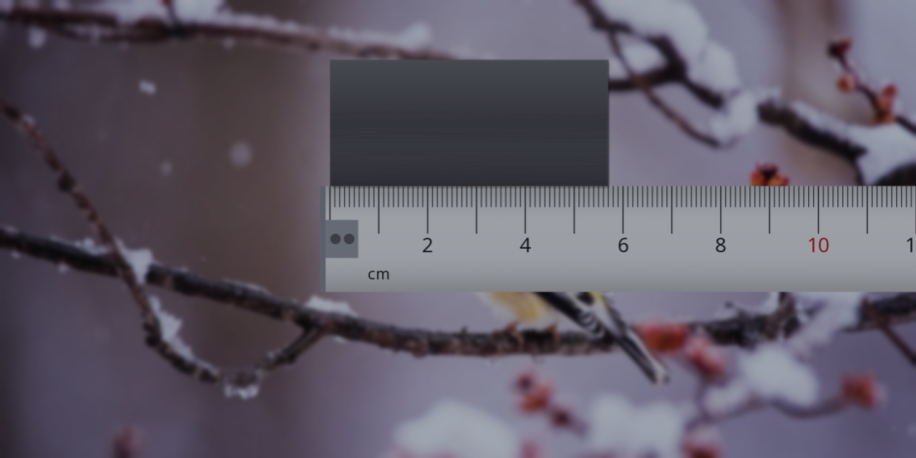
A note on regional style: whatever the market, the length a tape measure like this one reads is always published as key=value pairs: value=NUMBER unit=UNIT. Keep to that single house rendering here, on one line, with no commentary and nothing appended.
value=5.7 unit=cm
